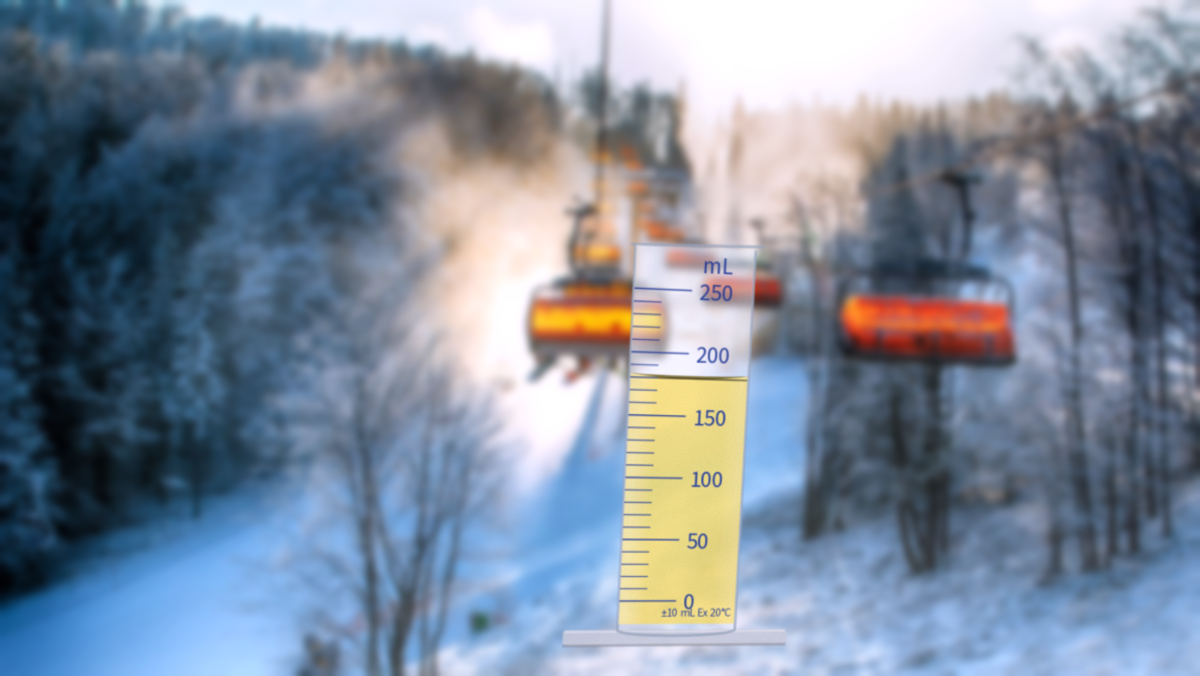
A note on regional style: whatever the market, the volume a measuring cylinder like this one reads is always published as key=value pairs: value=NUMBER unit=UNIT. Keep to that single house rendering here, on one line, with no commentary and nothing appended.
value=180 unit=mL
